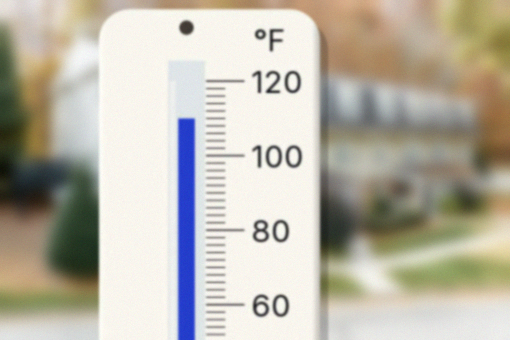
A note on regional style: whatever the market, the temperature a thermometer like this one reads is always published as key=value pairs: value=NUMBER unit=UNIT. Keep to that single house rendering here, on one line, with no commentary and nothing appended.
value=110 unit=°F
